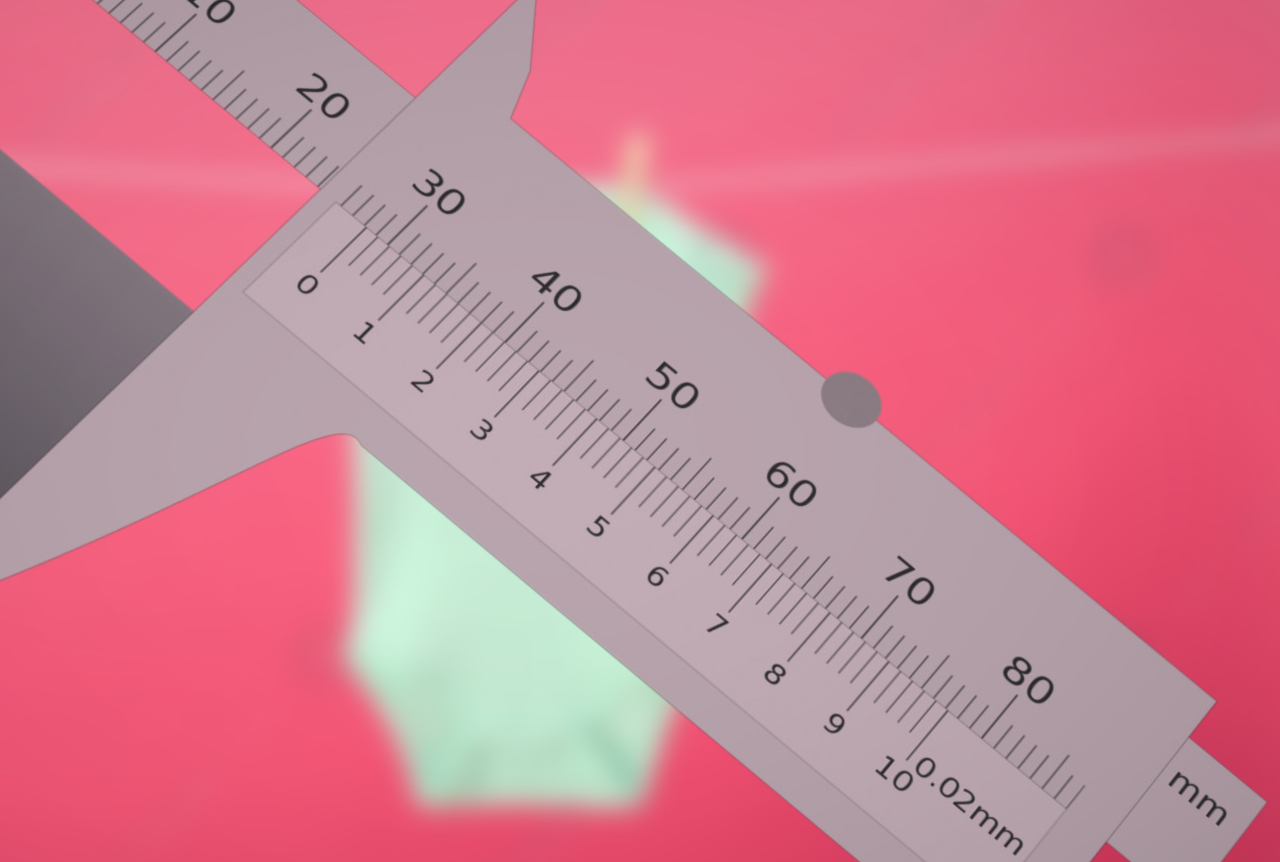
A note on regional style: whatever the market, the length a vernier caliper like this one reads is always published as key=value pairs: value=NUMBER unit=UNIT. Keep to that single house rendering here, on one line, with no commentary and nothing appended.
value=28.2 unit=mm
